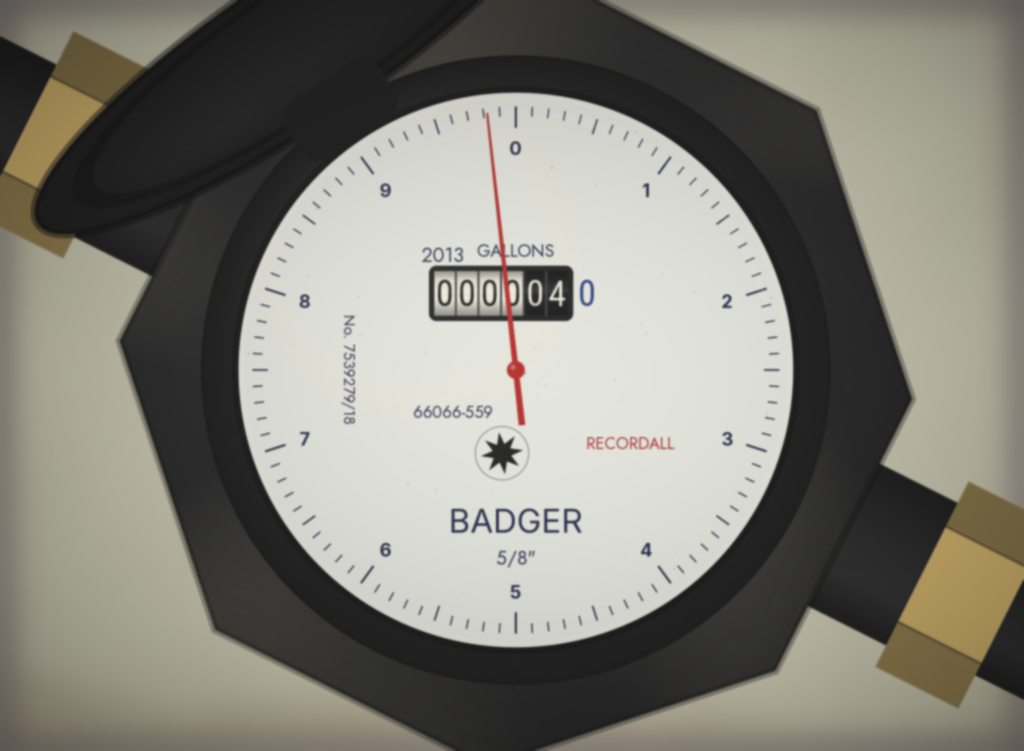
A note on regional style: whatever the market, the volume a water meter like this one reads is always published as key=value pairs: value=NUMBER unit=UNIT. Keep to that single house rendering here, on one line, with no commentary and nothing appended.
value=39.8 unit=gal
